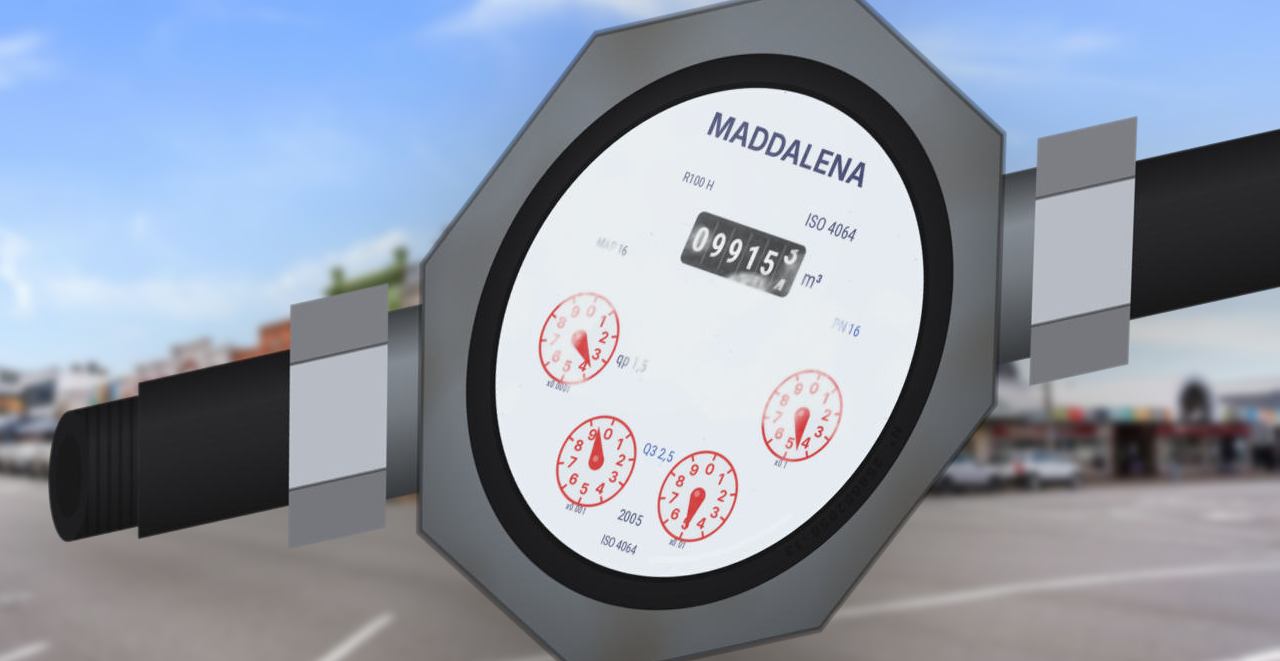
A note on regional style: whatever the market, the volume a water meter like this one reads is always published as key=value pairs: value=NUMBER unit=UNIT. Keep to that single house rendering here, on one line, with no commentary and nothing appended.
value=99153.4493 unit=m³
